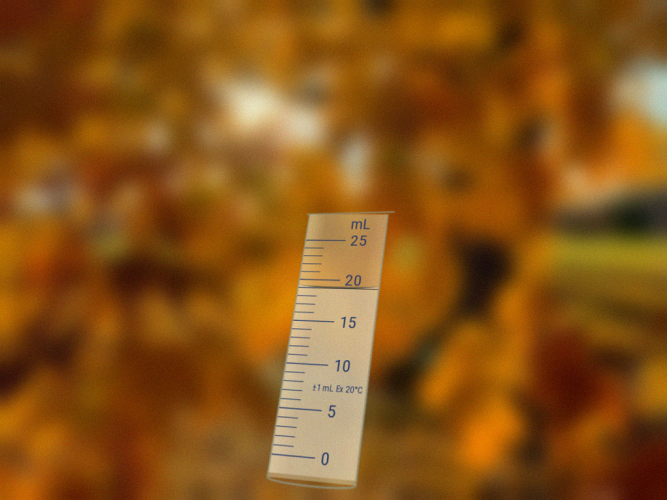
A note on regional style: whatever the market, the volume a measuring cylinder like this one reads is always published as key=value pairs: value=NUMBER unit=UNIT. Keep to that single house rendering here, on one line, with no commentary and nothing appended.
value=19 unit=mL
